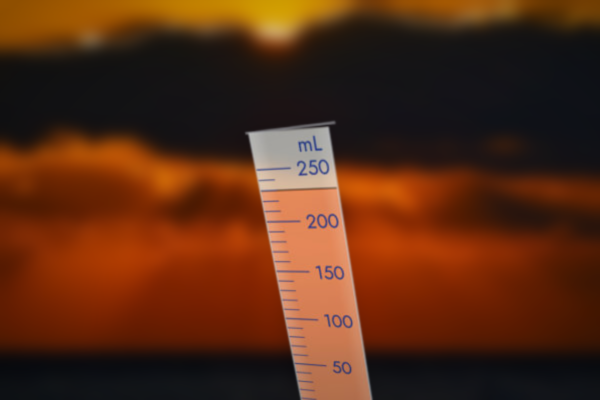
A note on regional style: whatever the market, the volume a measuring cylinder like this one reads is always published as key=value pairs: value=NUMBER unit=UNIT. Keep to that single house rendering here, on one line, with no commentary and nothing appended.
value=230 unit=mL
